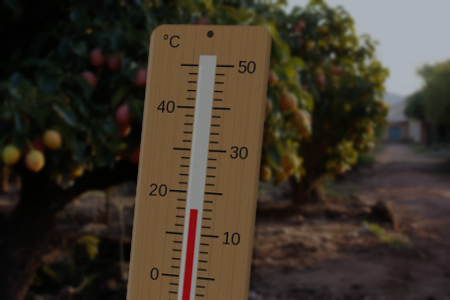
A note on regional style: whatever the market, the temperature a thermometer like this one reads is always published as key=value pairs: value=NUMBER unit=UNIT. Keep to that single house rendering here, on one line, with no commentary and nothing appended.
value=16 unit=°C
